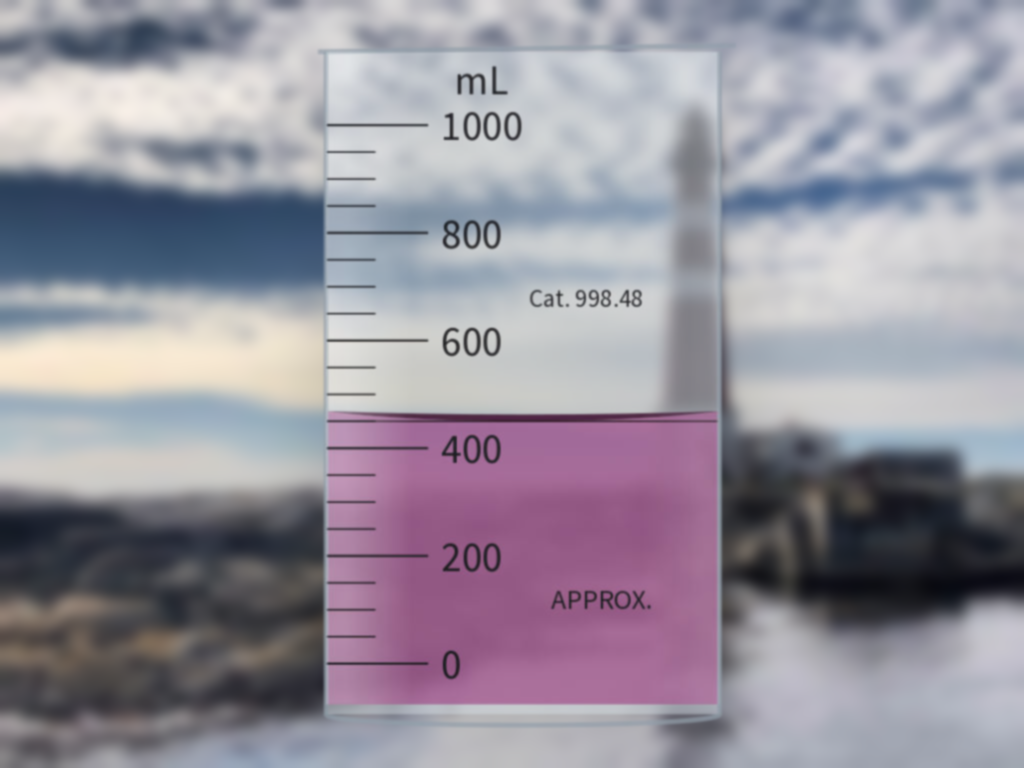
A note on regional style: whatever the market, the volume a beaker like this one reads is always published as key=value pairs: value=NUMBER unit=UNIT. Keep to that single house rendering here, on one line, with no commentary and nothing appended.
value=450 unit=mL
